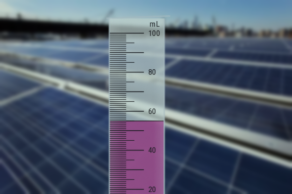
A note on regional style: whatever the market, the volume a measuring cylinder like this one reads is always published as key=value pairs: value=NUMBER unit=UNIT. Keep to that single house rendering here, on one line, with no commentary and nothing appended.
value=55 unit=mL
